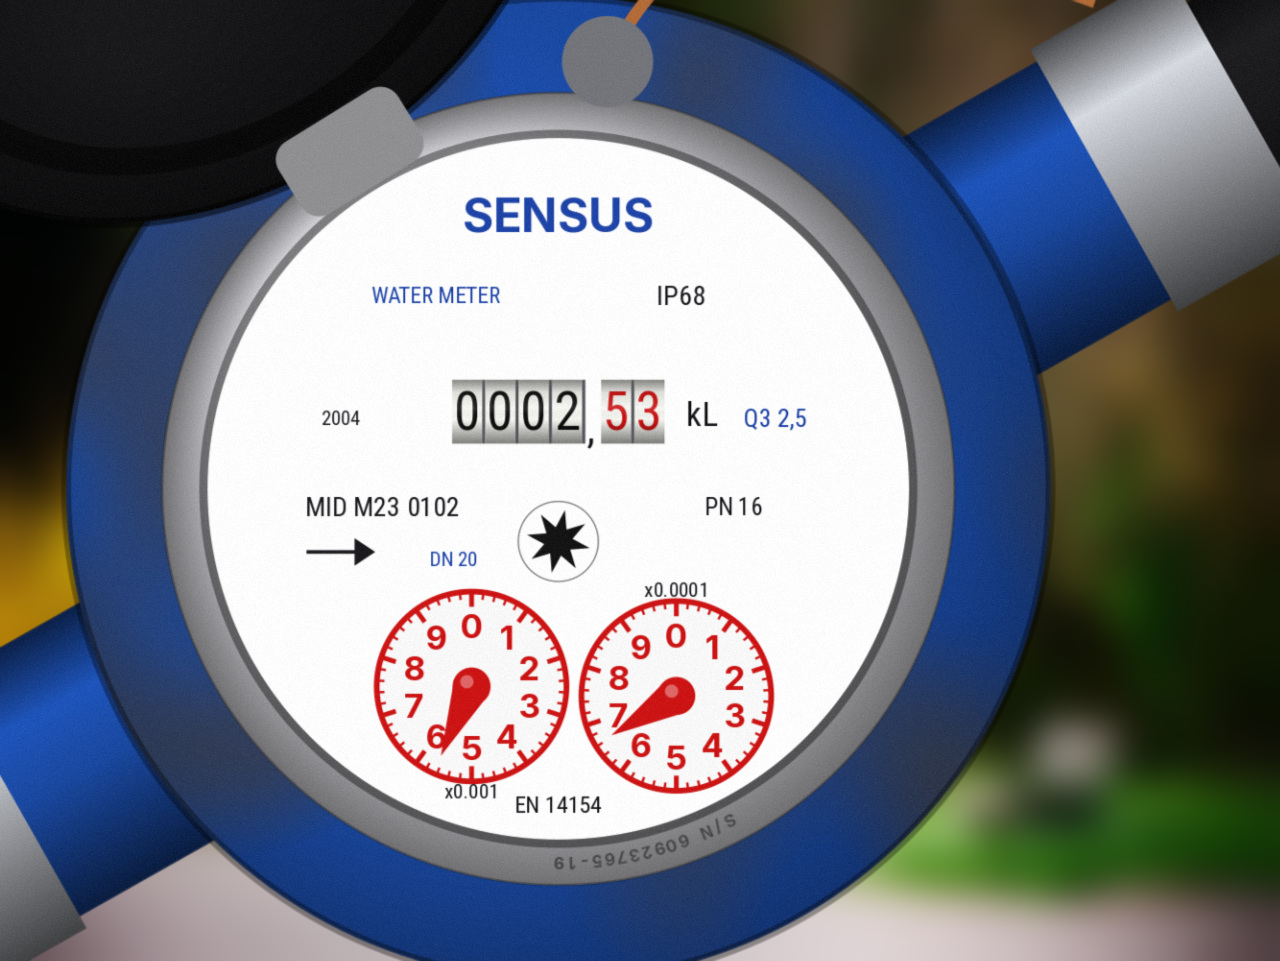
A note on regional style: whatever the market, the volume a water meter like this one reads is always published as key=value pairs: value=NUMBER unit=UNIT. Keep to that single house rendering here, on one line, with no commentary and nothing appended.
value=2.5356 unit=kL
